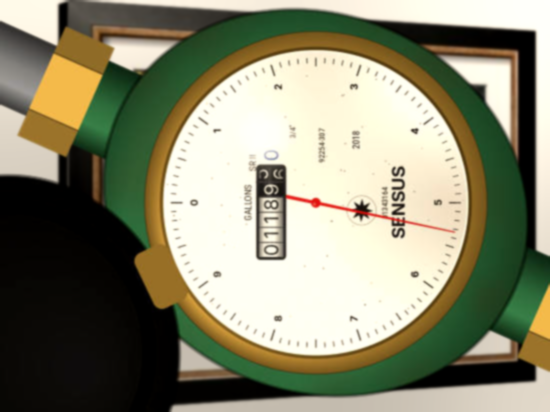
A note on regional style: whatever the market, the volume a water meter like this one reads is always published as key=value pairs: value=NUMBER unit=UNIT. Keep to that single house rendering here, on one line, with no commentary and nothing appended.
value=118955.3 unit=gal
